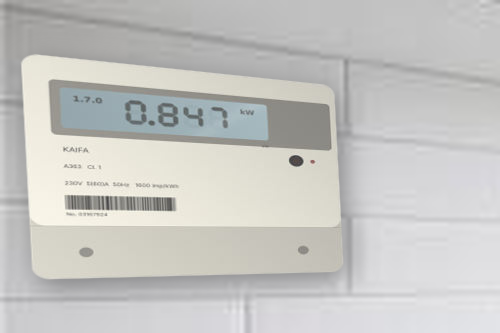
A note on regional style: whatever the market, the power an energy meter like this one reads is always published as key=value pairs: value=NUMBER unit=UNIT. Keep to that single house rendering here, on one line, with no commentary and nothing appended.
value=0.847 unit=kW
